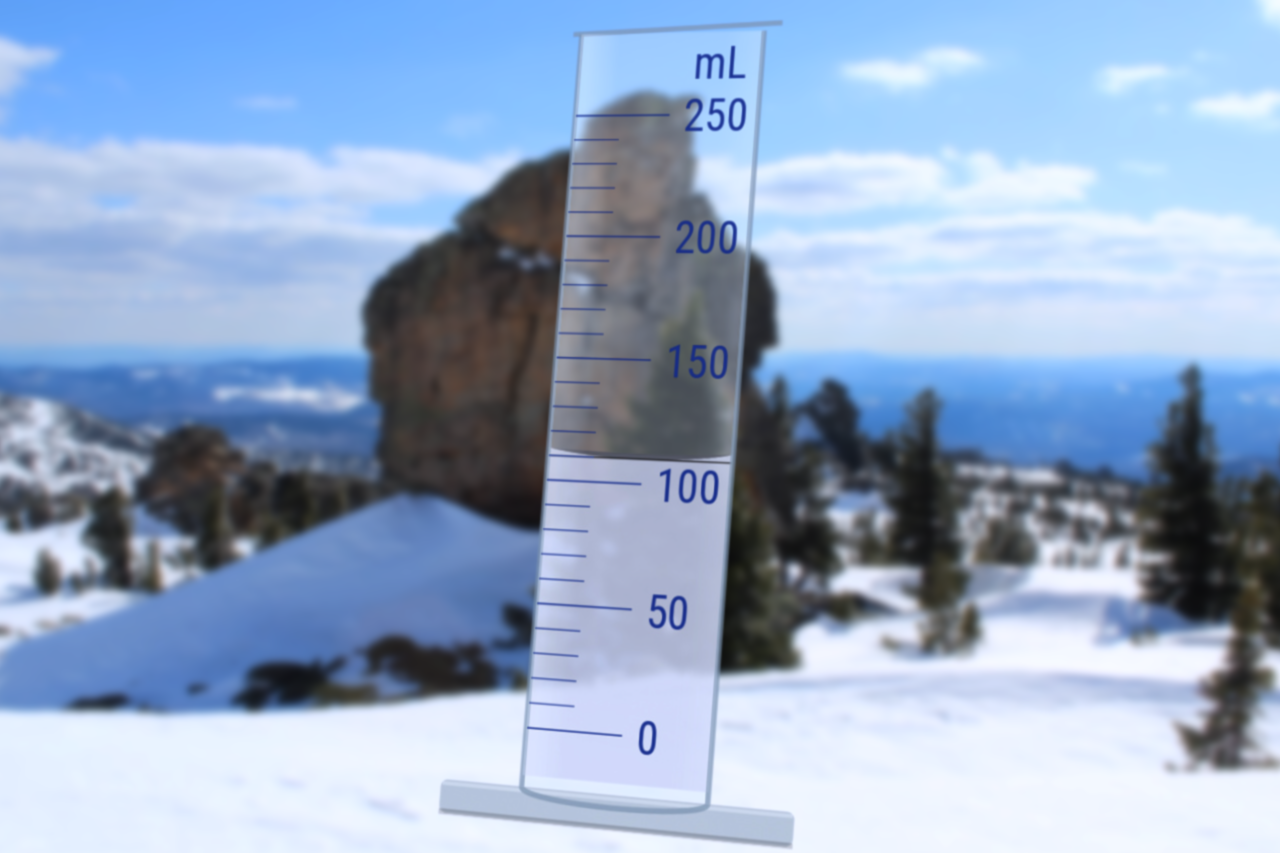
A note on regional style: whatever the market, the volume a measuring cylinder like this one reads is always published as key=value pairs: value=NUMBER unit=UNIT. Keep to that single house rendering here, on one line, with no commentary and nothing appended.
value=110 unit=mL
